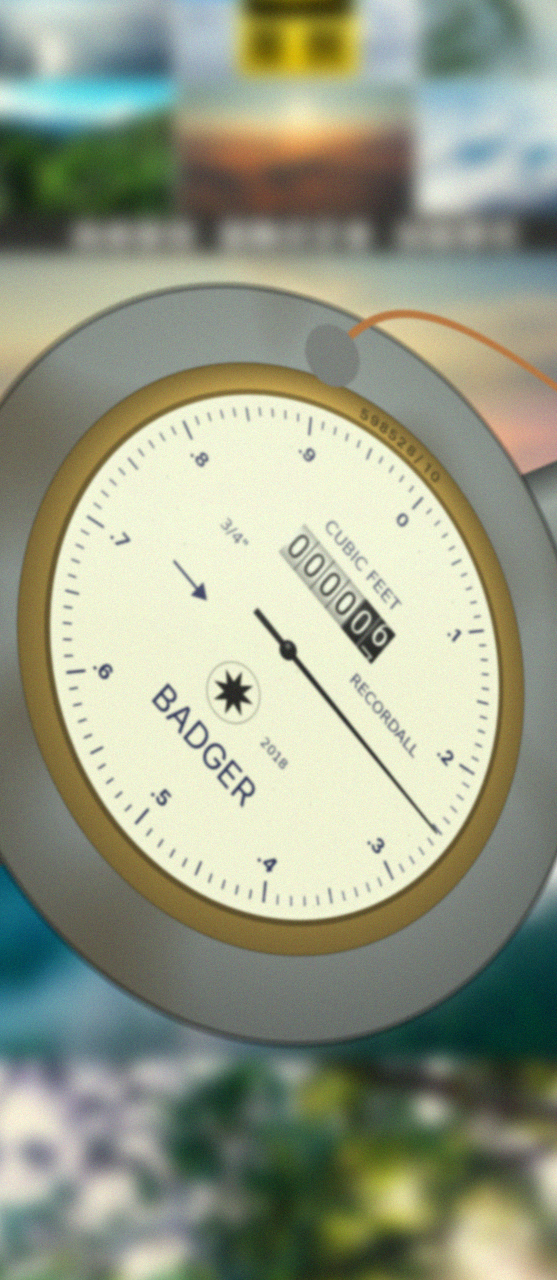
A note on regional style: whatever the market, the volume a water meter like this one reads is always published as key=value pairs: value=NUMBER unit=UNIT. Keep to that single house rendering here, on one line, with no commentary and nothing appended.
value=6.25 unit=ft³
